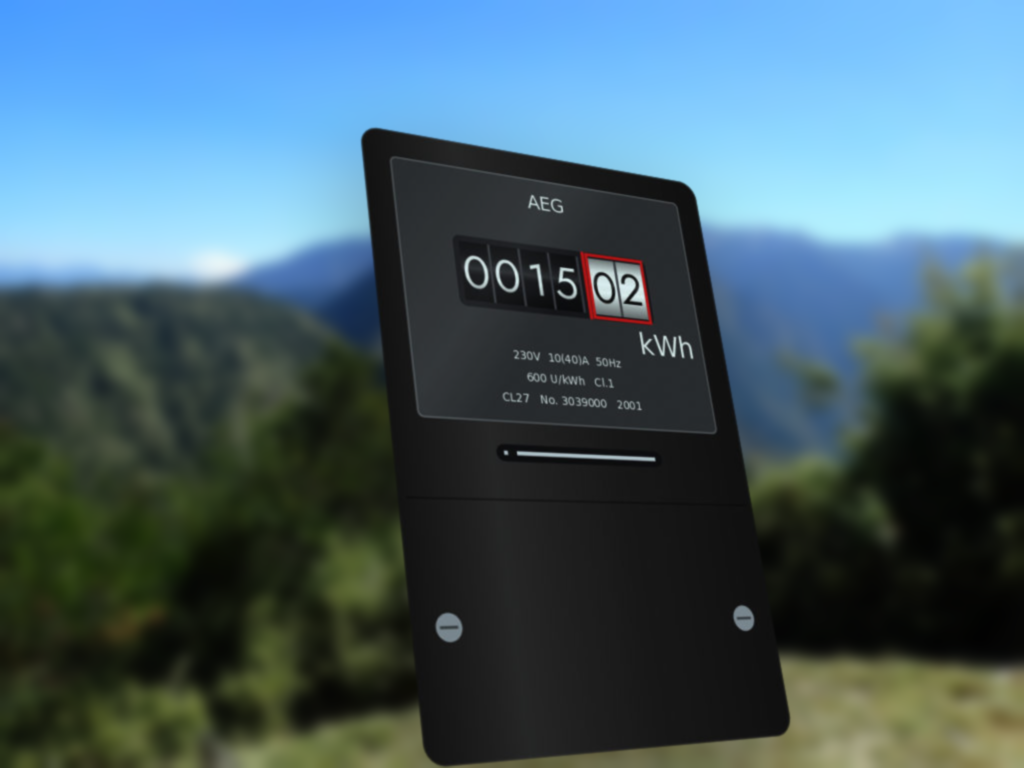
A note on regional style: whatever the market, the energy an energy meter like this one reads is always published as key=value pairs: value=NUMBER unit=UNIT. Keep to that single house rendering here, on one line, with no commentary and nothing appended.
value=15.02 unit=kWh
